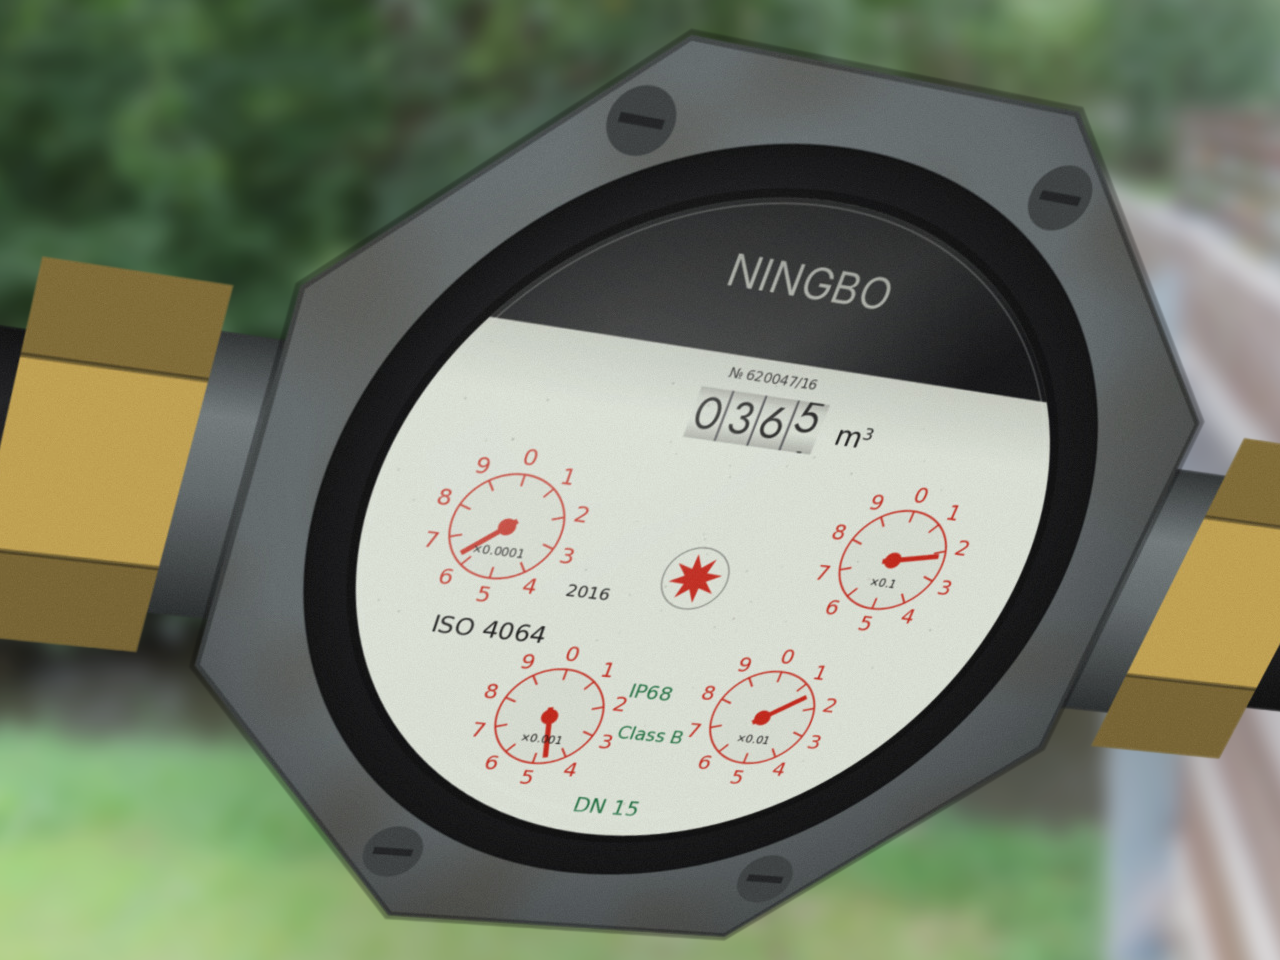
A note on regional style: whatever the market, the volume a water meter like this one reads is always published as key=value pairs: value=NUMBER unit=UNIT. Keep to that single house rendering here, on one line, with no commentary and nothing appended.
value=365.2146 unit=m³
